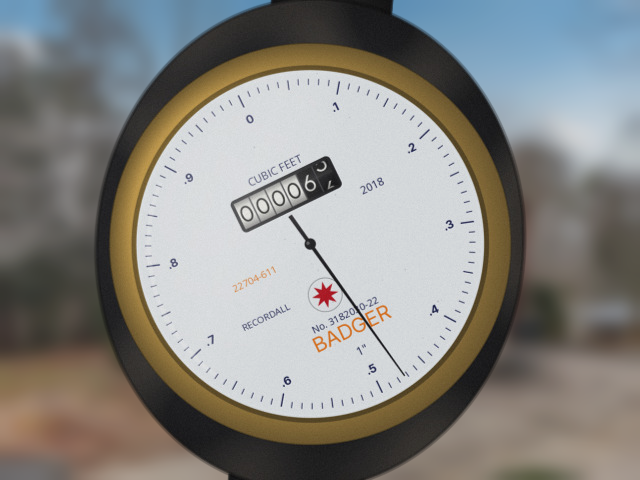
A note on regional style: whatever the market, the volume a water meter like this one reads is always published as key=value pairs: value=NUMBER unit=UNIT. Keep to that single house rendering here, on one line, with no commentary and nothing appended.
value=65.47 unit=ft³
